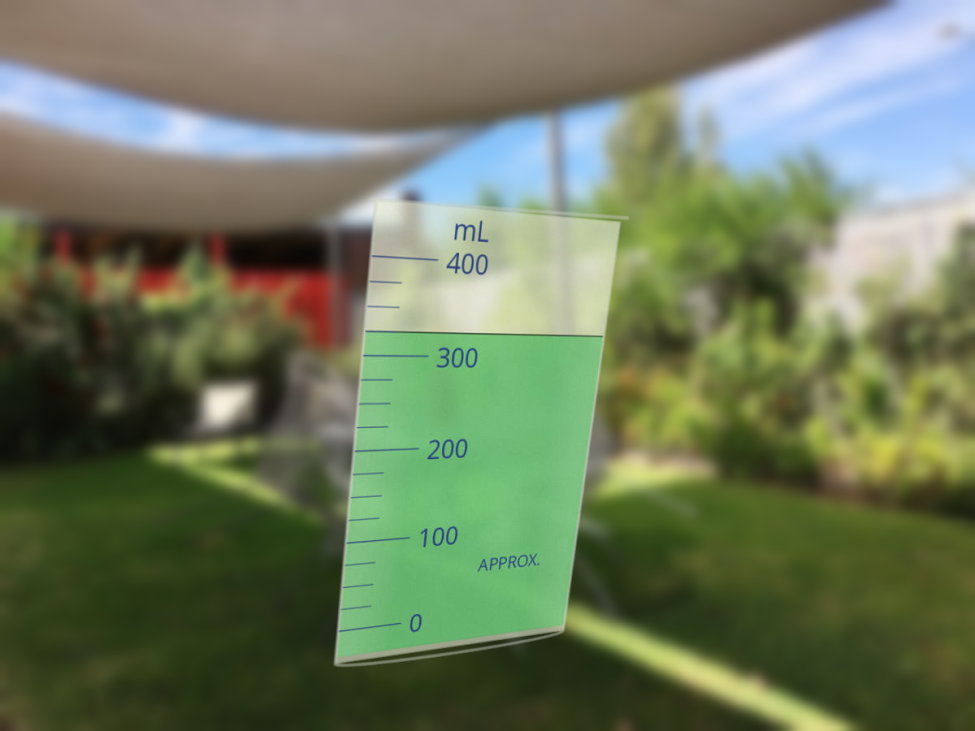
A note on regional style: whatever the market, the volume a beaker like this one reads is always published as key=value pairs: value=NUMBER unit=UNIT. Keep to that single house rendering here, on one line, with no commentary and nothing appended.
value=325 unit=mL
